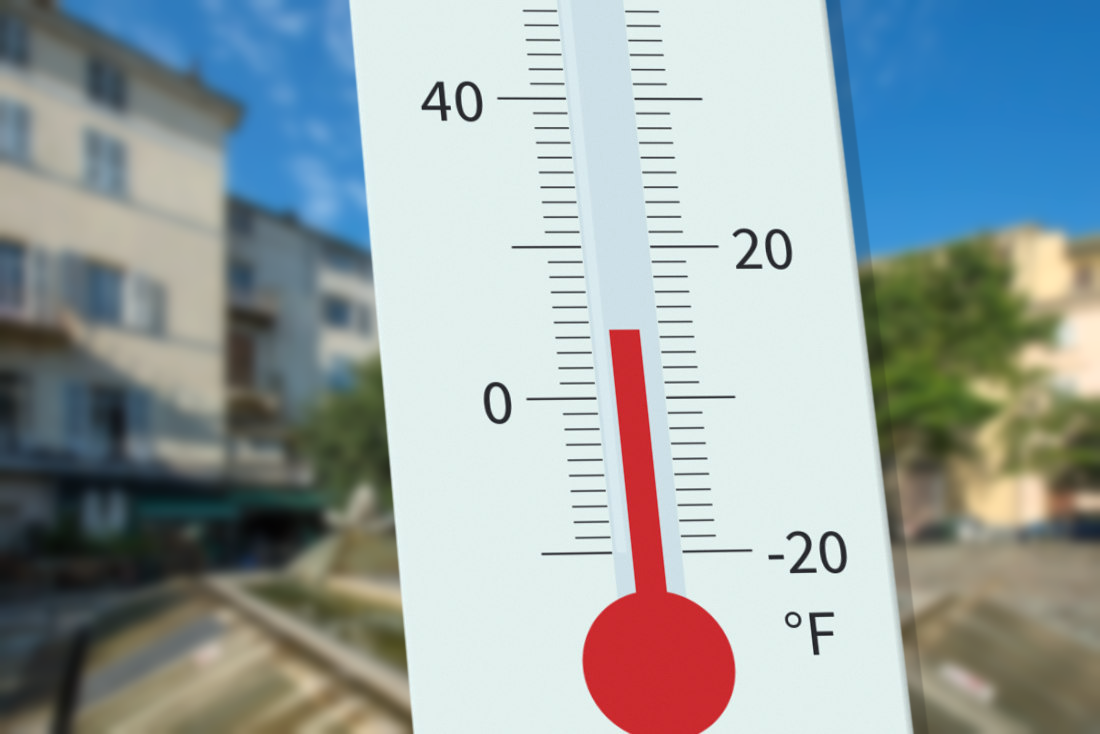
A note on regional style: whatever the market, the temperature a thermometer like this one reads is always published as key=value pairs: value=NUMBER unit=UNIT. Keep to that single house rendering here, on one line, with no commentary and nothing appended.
value=9 unit=°F
